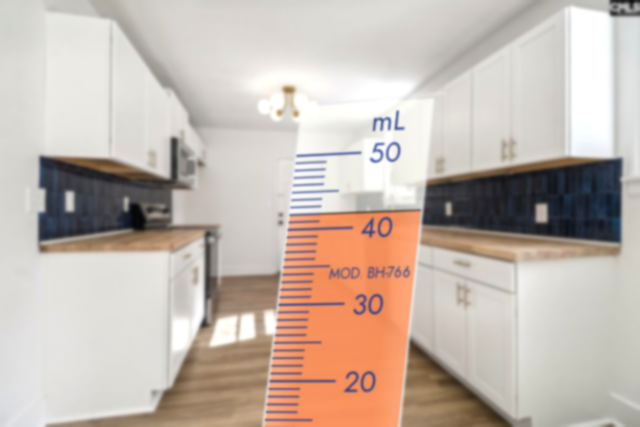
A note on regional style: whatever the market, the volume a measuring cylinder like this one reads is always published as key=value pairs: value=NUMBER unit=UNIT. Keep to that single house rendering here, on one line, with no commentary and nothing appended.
value=42 unit=mL
